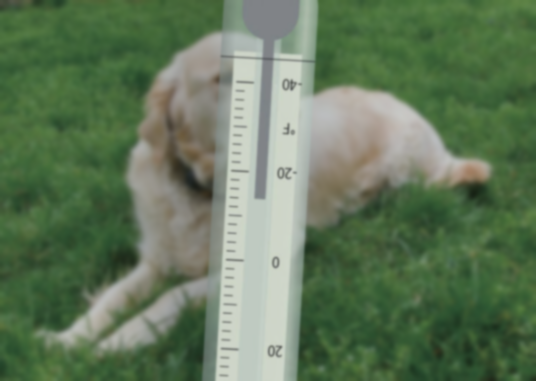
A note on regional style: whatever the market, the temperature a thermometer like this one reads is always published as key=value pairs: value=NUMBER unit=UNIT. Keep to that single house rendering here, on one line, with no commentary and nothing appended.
value=-14 unit=°F
